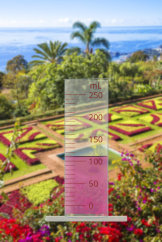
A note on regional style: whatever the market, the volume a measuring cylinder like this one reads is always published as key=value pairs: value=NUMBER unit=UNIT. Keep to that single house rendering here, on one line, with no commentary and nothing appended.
value=110 unit=mL
